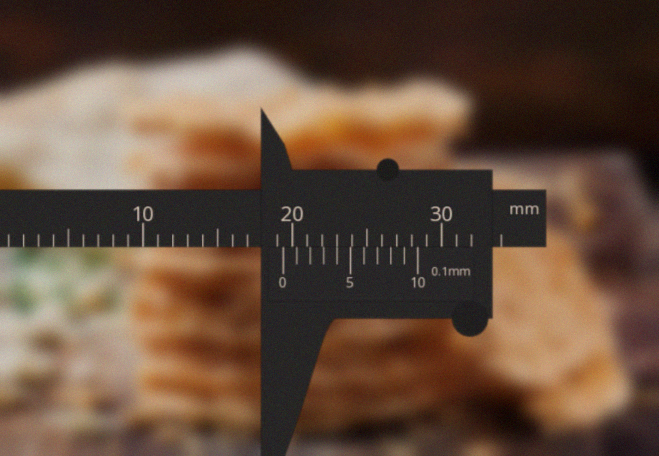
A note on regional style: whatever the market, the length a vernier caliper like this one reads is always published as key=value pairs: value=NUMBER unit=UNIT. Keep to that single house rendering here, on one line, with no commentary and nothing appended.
value=19.4 unit=mm
